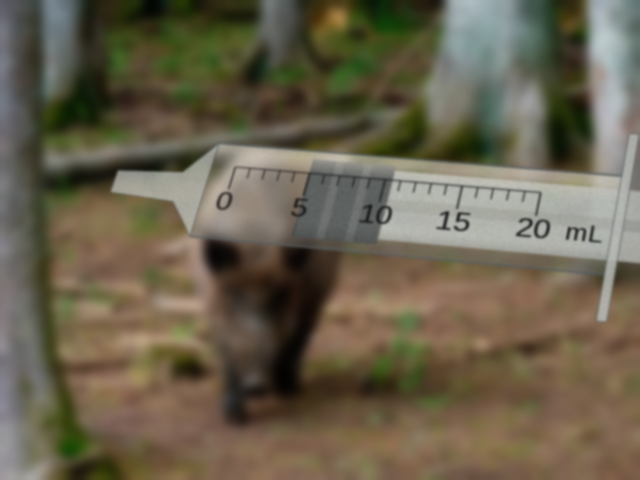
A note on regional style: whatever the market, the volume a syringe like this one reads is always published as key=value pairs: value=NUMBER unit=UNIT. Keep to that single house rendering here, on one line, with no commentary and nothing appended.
value=5 unit=mL
